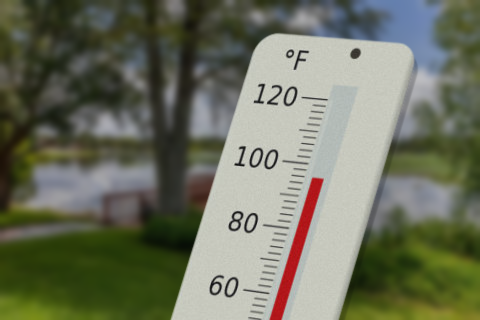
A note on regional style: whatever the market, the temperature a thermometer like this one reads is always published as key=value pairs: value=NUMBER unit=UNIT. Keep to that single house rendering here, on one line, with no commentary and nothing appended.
value=96 unit=°F
